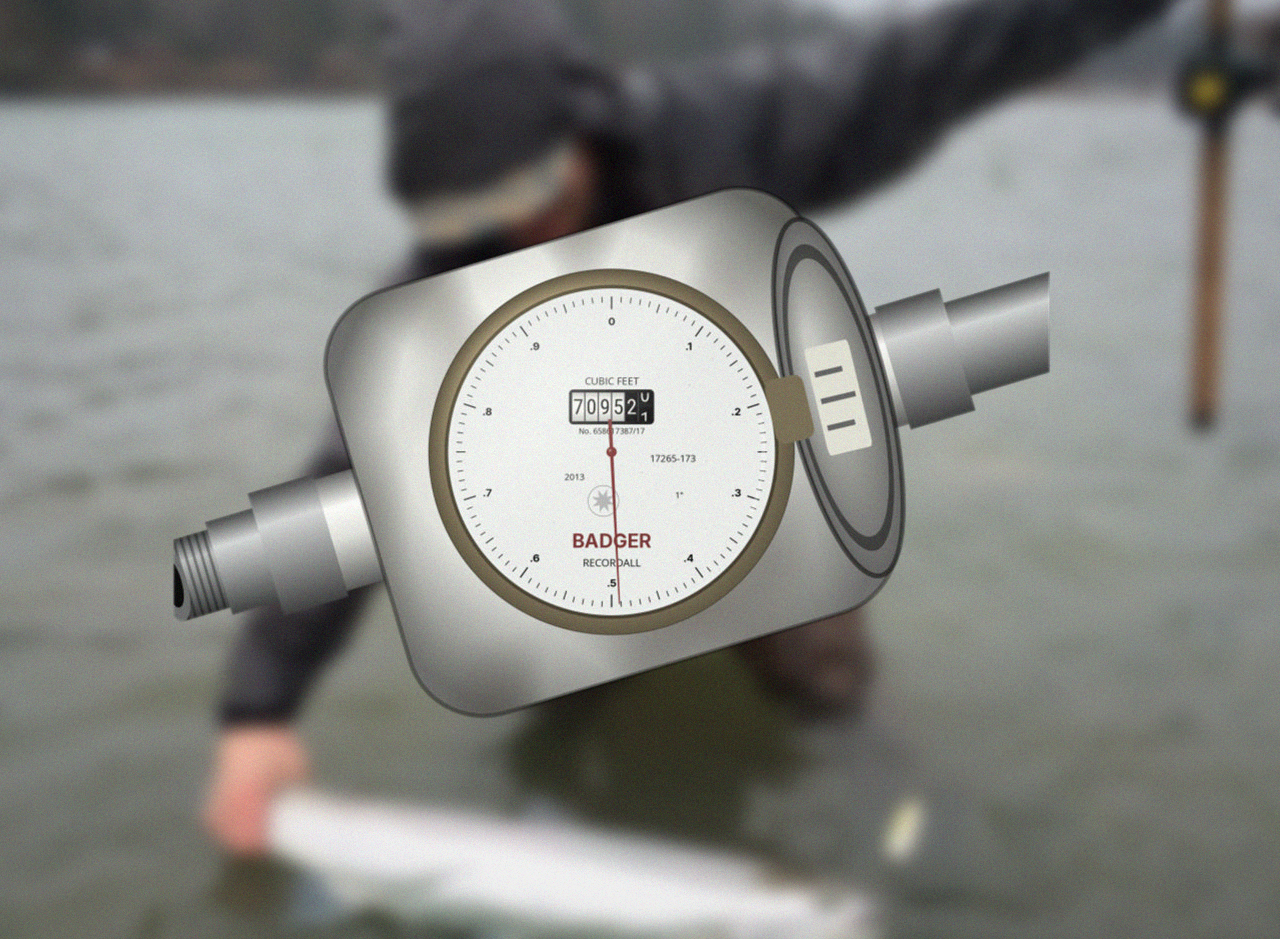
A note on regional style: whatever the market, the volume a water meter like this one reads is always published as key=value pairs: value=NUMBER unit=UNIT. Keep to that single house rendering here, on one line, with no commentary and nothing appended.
value=709520.49 unit=ft³
